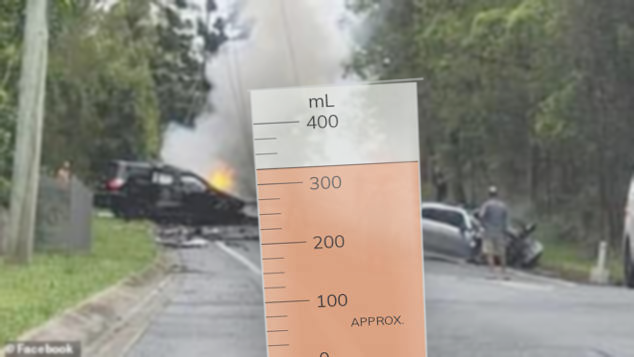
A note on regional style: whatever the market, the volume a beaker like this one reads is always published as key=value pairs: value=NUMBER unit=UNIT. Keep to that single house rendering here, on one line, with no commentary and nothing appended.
value=325 unit=mL
